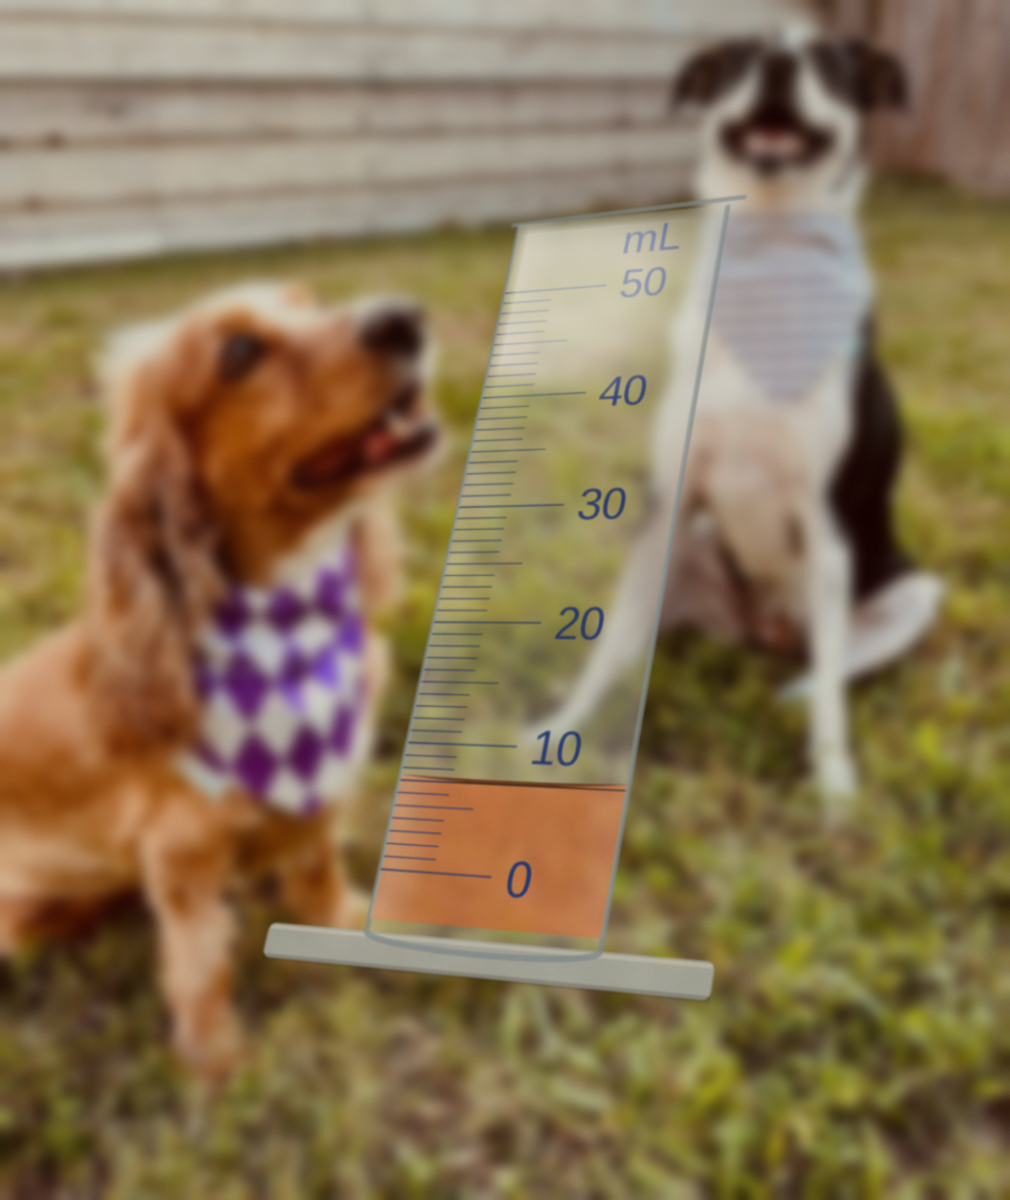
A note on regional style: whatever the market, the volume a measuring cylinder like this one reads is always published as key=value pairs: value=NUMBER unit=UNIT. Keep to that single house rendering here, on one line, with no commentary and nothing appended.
value=7 unit=mL
